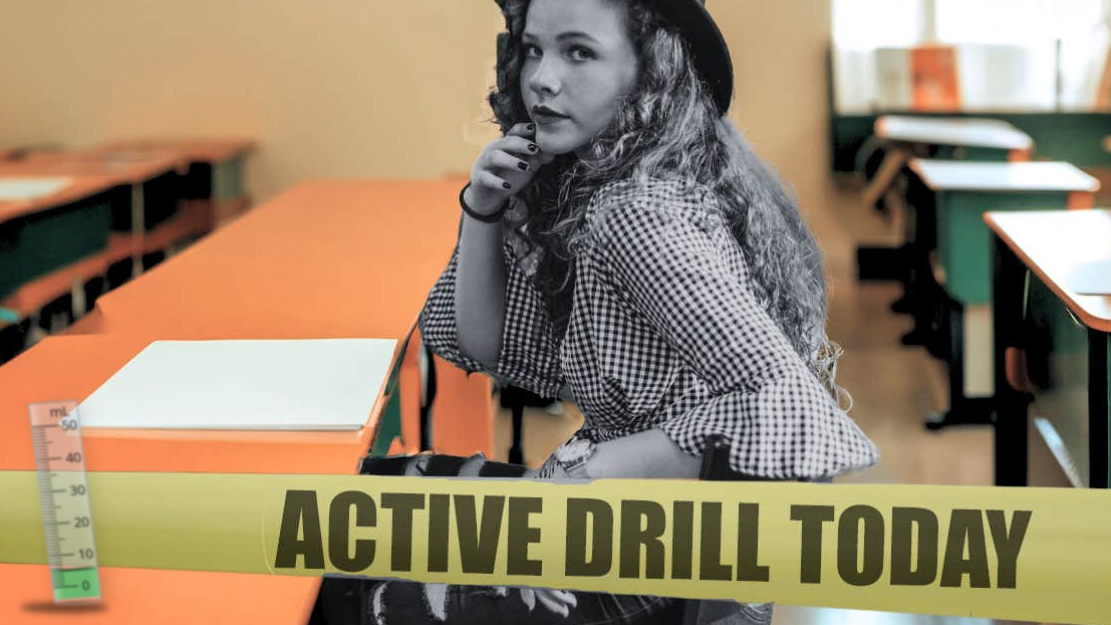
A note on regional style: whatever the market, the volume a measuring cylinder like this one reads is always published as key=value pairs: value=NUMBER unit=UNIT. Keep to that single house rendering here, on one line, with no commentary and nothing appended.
value=5 unit=mL
